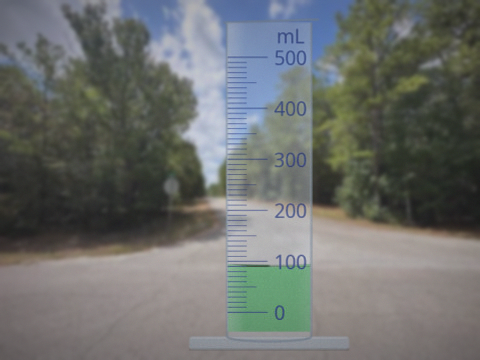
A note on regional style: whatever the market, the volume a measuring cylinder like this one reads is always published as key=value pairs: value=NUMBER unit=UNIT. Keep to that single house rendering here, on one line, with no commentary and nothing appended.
value=90 unit=mL
